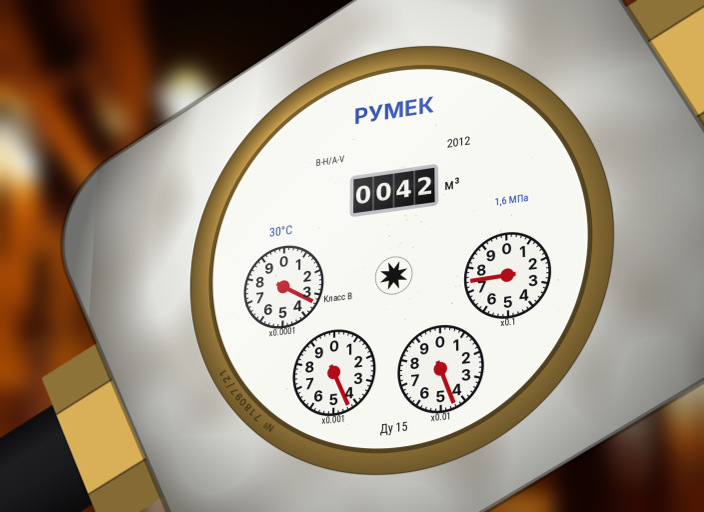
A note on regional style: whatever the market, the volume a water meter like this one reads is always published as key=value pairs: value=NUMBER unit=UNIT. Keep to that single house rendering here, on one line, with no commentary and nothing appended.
value=42.7443 unit=m³
